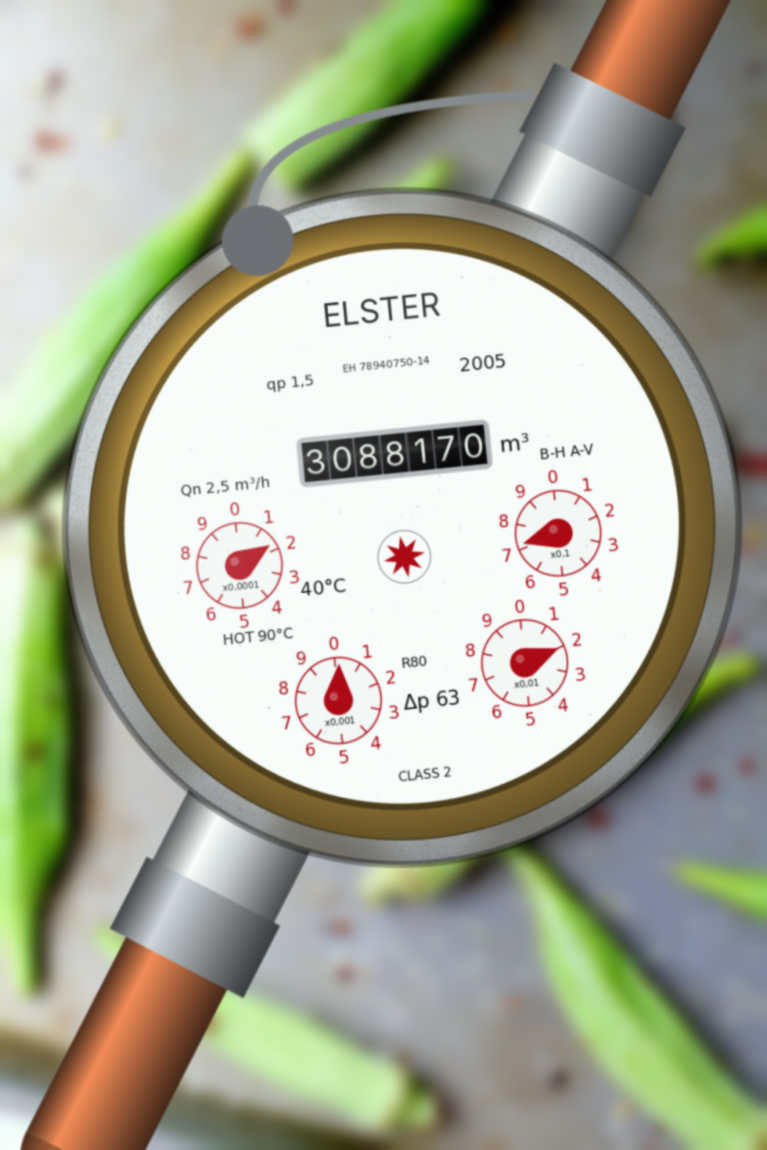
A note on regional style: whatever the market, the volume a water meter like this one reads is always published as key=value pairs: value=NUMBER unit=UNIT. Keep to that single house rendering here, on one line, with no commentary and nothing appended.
value=3088170.7201 unit=m³
